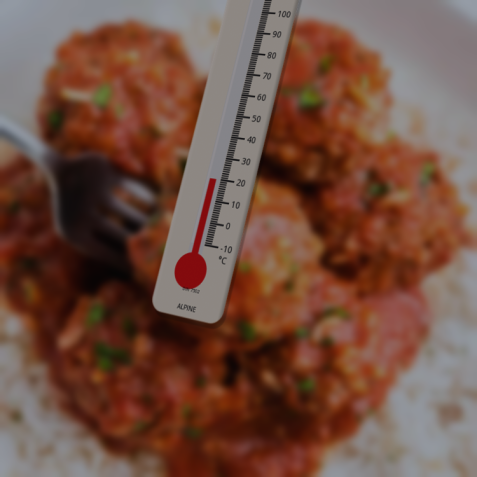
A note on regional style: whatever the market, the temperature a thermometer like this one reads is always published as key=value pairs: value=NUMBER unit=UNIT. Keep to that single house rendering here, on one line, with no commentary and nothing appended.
value=20 unit=°C
